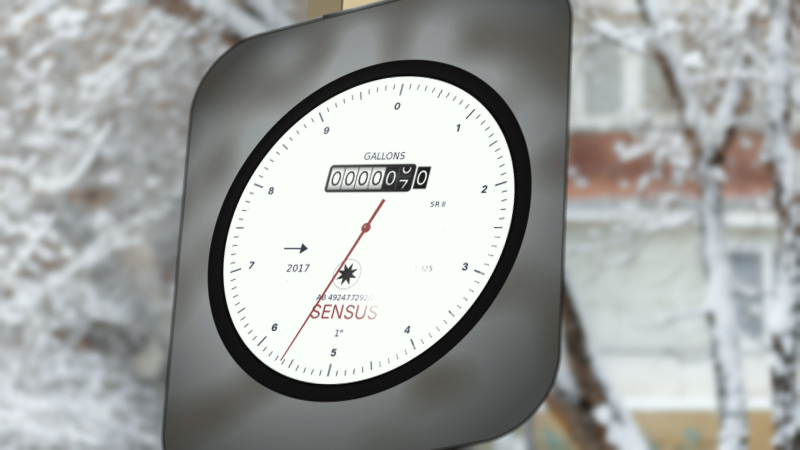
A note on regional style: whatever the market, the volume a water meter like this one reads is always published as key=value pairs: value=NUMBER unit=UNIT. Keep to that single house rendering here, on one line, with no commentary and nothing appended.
value=65.6 unit=gal
